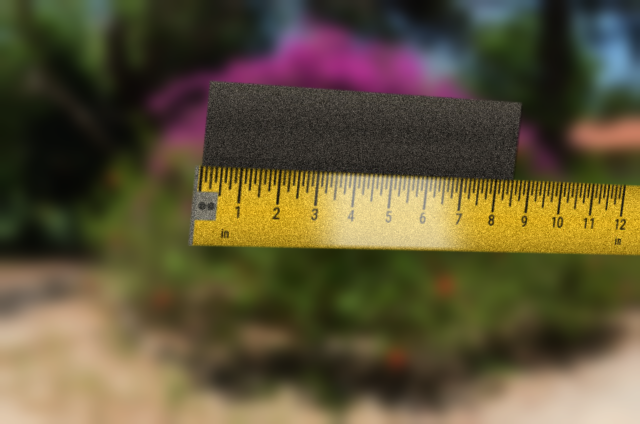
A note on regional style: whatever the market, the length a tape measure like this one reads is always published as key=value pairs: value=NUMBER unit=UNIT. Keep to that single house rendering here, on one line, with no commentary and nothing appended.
value=8.5 unit=in
